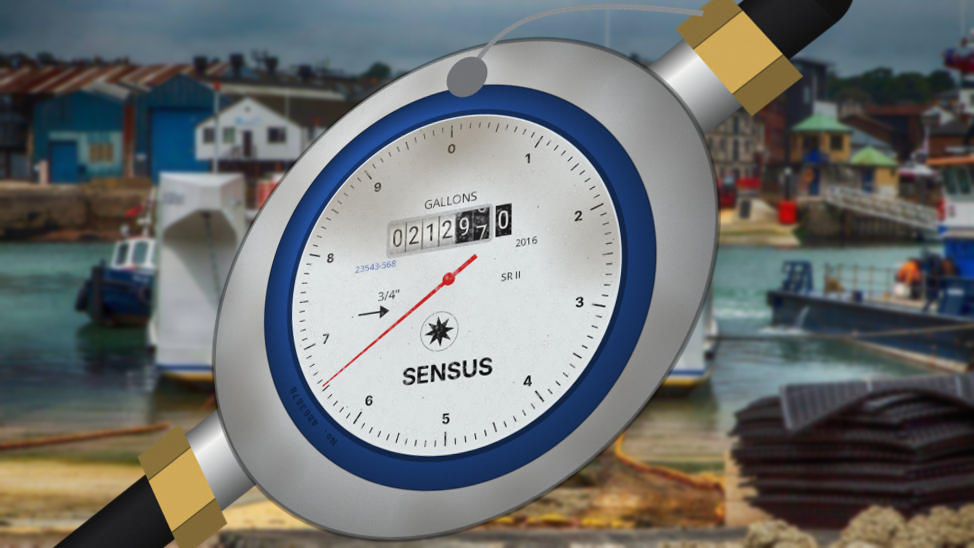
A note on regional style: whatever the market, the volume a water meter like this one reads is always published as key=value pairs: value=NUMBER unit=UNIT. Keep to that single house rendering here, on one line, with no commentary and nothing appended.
value=212966.5 unit=gal
